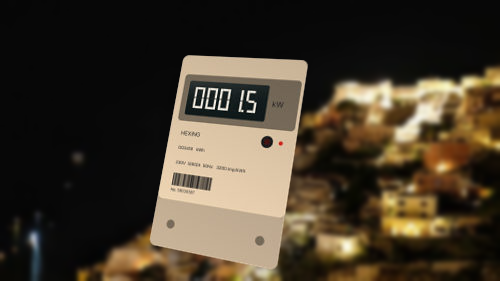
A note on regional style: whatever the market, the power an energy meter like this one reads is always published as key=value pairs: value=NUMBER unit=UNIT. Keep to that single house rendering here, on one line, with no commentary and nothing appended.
value=1.5 unit=kW
